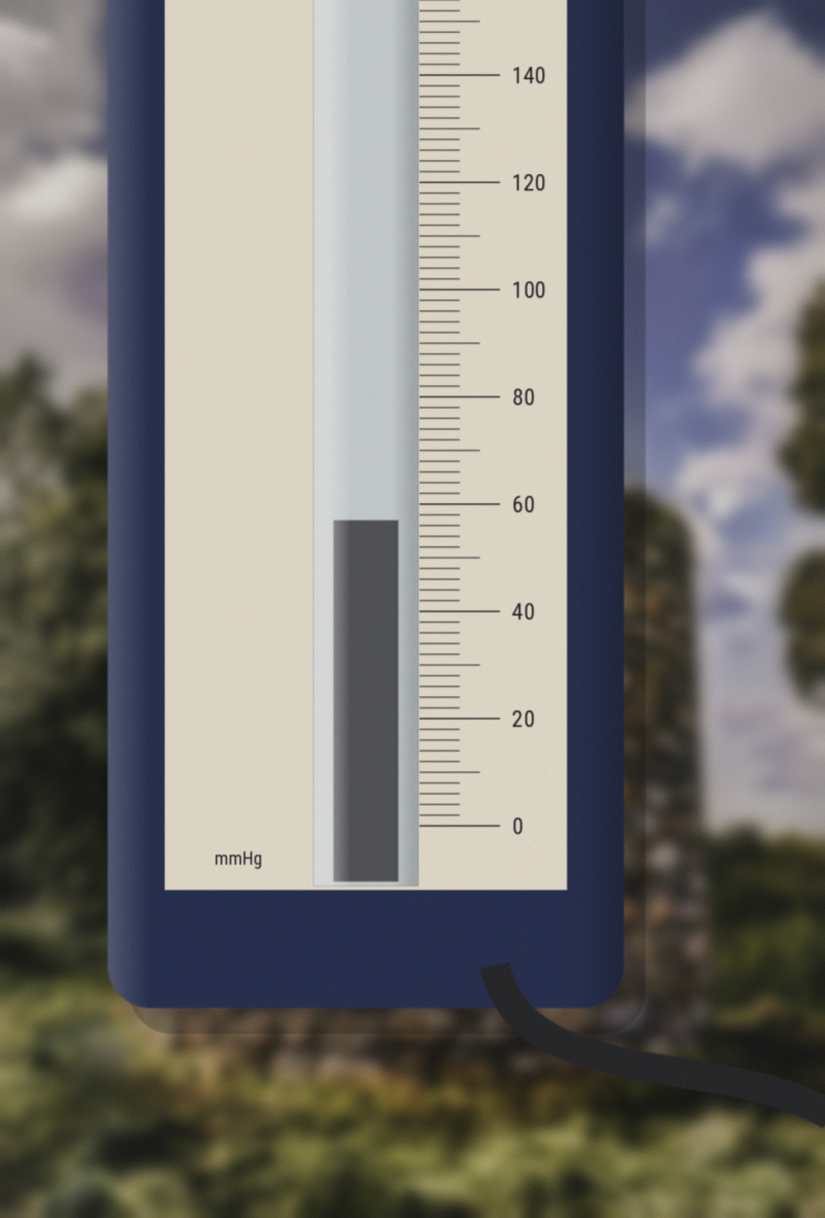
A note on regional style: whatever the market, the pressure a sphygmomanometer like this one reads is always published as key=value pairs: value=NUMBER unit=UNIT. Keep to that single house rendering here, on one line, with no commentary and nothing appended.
value=57 unit=mmHg
